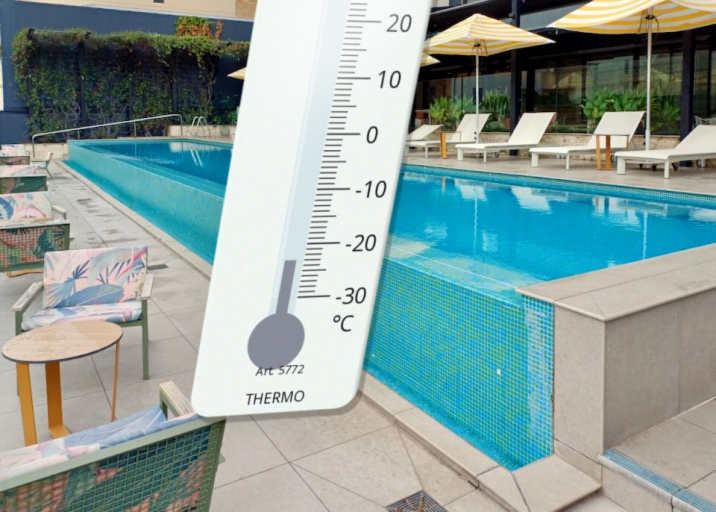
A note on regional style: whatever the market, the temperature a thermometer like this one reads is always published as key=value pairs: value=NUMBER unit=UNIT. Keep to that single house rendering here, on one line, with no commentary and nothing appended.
value=-23 unit=°C
